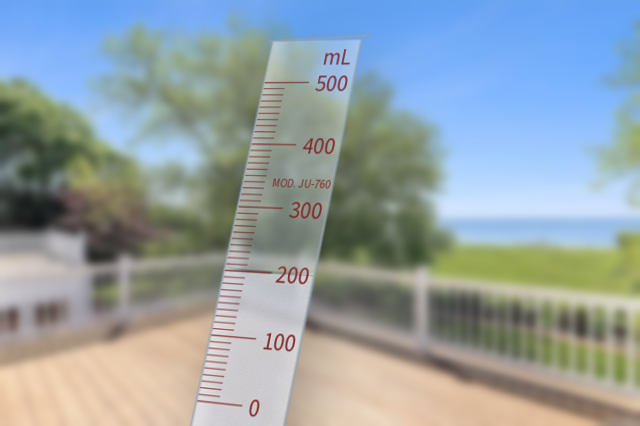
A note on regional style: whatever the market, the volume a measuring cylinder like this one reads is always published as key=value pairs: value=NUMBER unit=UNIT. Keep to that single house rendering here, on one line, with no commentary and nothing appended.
value=200 unit=mL
